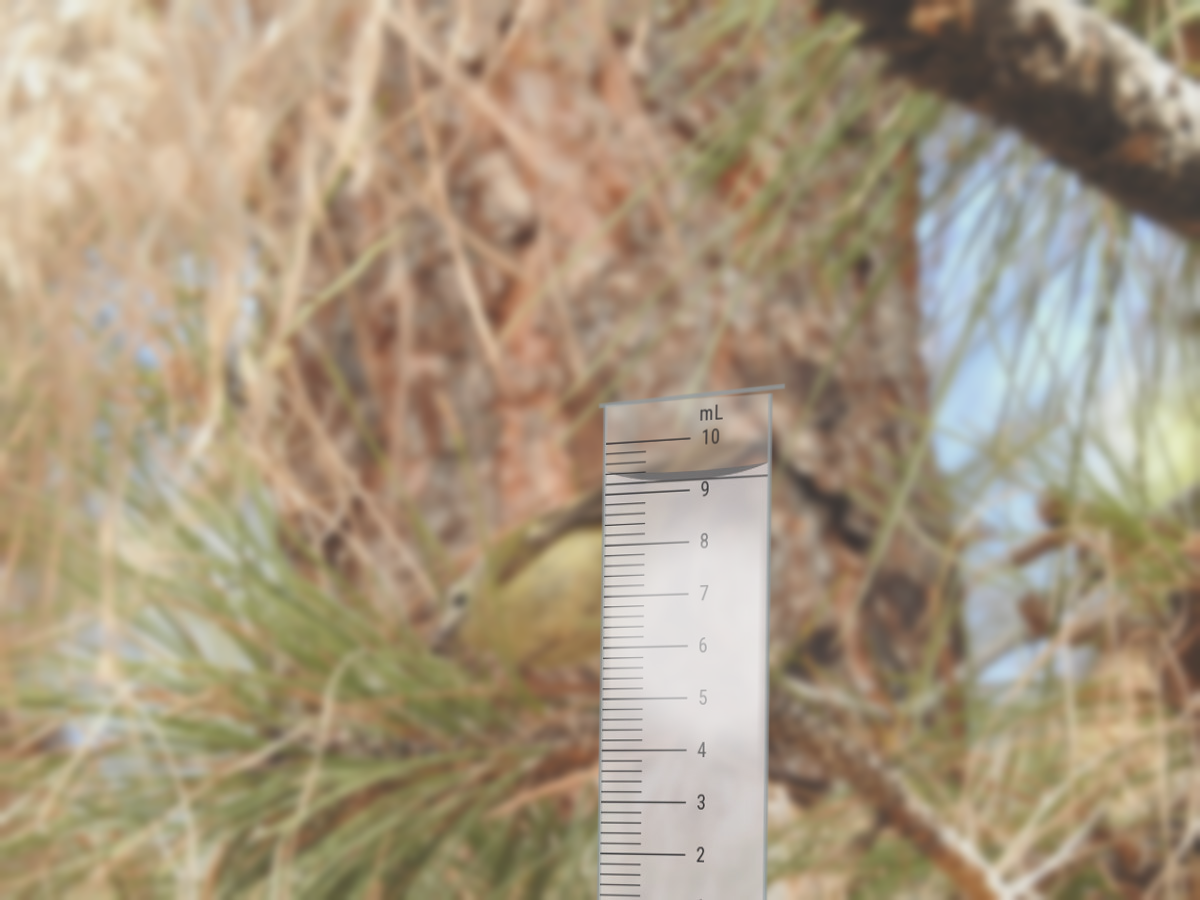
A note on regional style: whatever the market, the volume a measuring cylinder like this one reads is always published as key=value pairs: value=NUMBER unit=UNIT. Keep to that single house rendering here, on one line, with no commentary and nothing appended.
value=9.2 unit=mL
